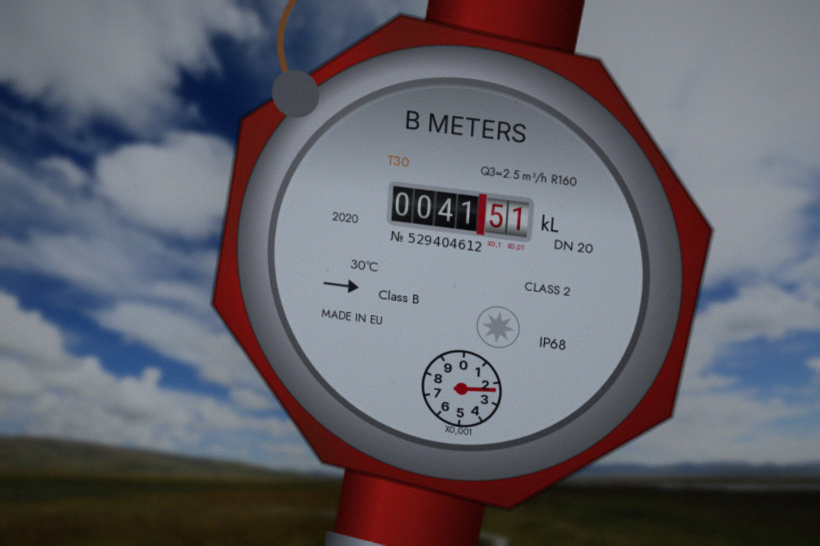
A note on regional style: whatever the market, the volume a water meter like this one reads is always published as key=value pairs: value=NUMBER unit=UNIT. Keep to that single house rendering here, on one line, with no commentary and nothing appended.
value=41.512 unit=kL
